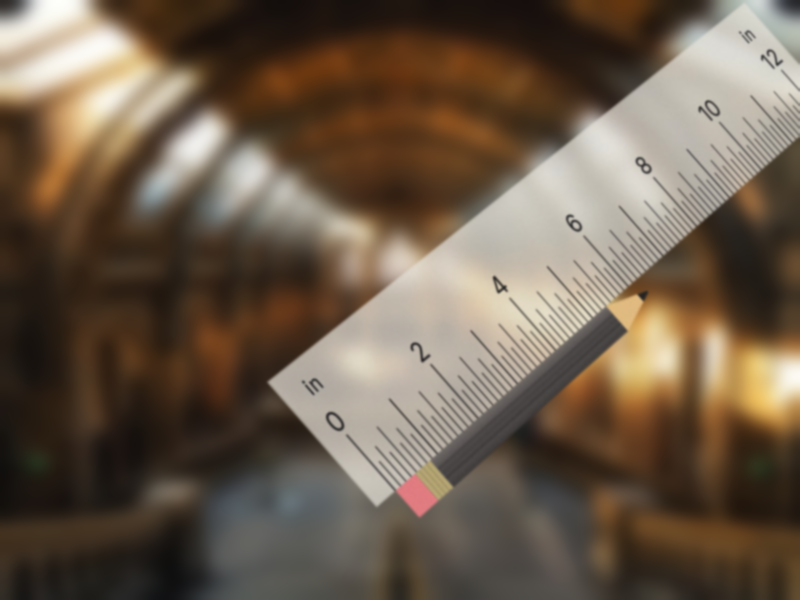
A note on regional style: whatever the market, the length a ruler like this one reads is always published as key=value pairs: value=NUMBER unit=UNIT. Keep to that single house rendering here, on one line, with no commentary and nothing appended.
value=6.25 unit=in
